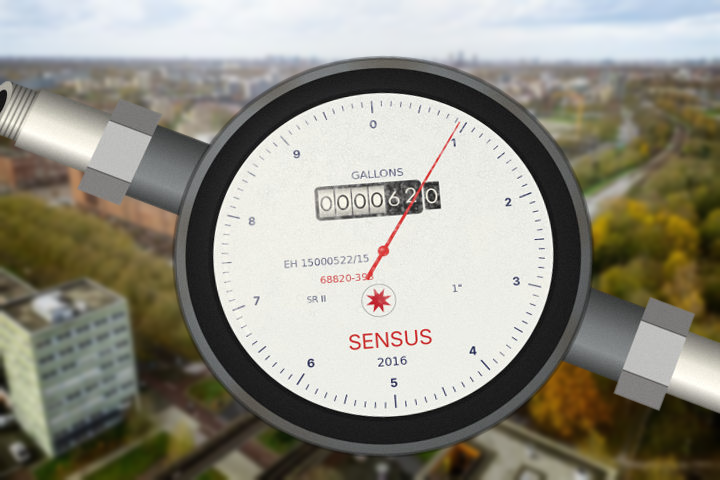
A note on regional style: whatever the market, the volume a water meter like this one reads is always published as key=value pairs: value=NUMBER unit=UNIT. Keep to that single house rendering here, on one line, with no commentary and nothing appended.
value=620.9 unit=gal
